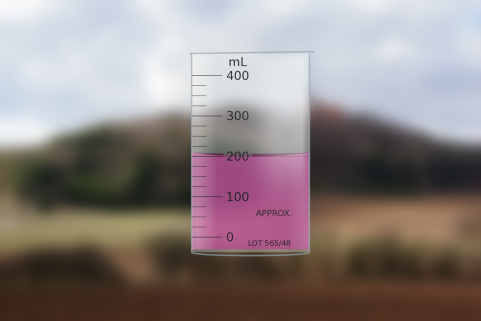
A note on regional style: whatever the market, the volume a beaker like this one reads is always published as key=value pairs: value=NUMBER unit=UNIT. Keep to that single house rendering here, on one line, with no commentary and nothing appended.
value=200 unit=mL
